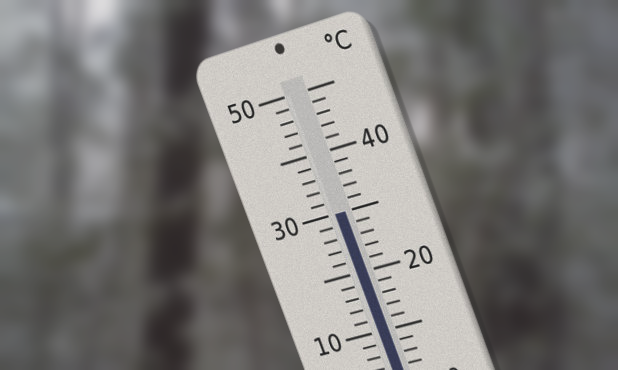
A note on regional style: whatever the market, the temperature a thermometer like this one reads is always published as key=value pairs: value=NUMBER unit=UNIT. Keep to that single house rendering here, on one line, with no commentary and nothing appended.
value=30 unit=°C
